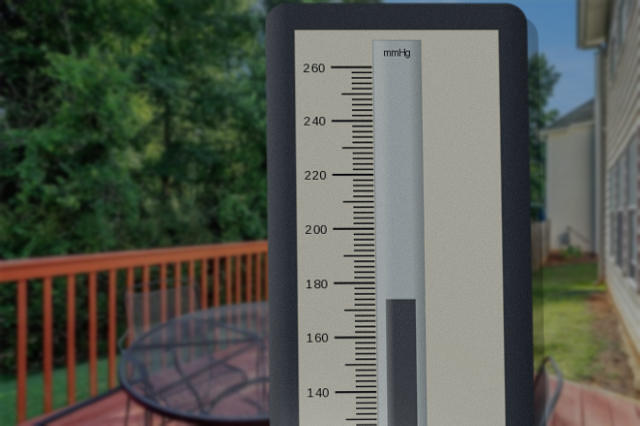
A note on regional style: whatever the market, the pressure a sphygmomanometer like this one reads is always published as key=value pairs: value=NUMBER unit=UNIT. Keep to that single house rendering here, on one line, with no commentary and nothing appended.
value=174 unit=mmHg
